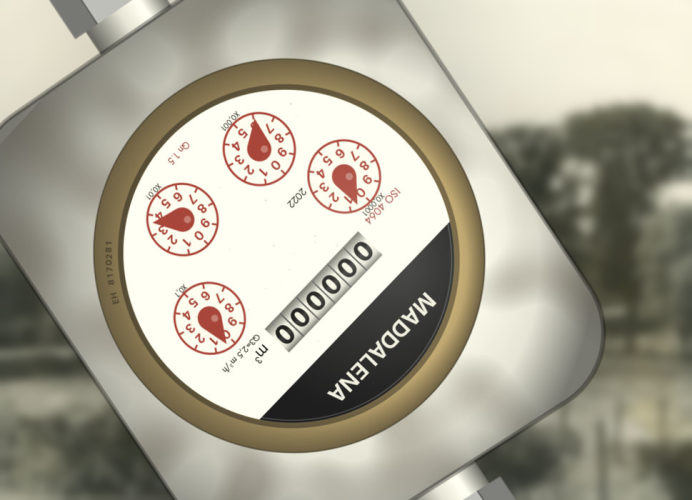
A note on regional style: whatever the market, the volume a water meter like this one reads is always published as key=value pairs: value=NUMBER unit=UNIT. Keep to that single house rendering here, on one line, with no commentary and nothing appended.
value=0.0360 unit=m³
